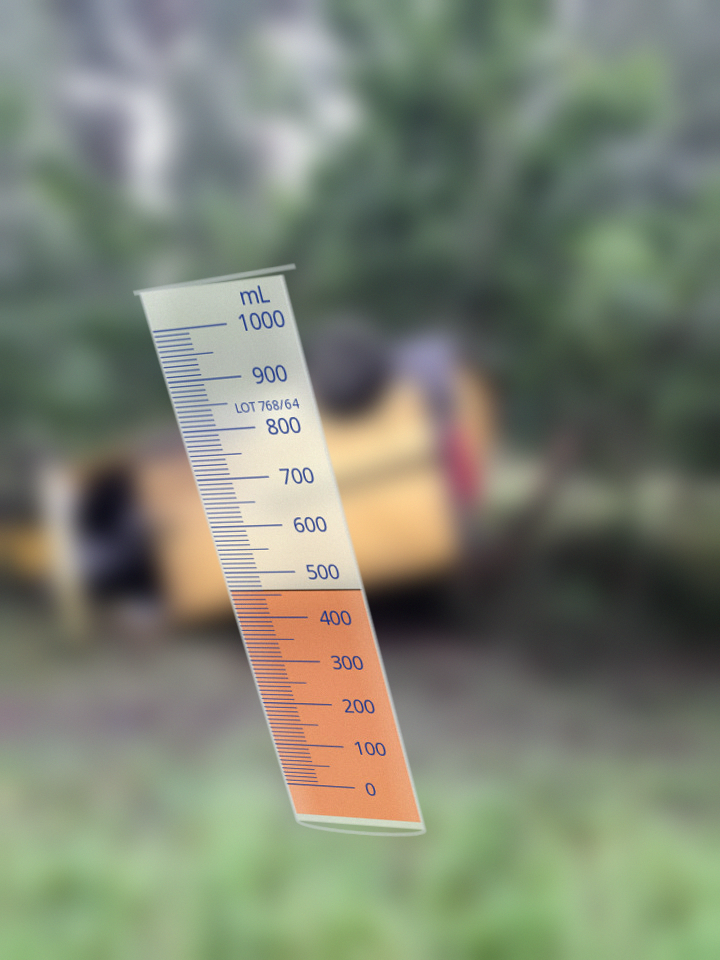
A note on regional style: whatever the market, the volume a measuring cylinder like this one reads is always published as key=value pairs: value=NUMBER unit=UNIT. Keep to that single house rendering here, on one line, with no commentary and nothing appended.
value=460 unit=mL
